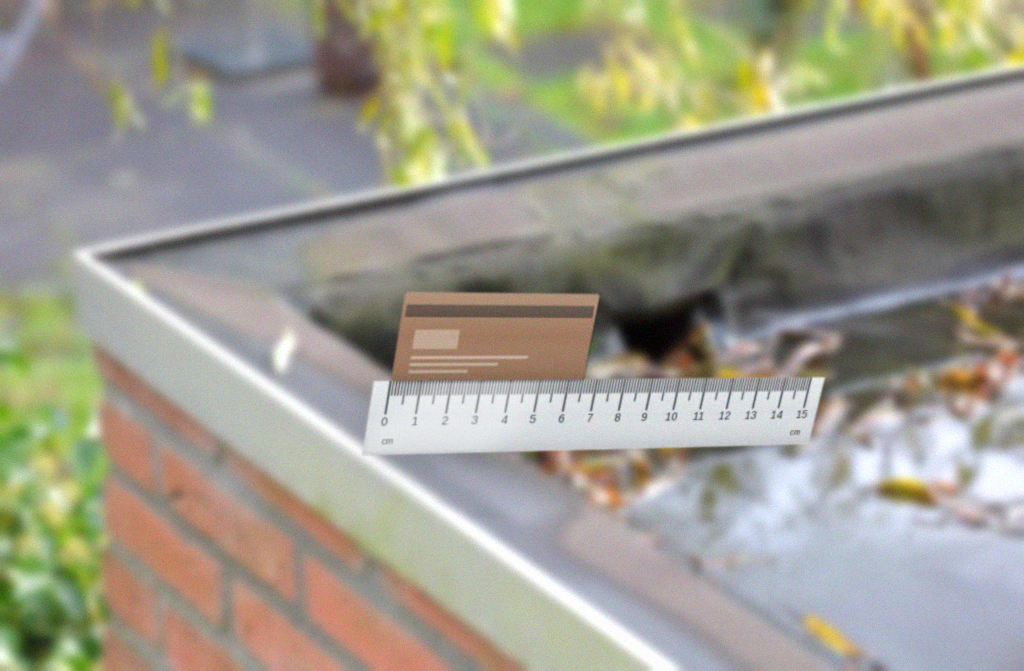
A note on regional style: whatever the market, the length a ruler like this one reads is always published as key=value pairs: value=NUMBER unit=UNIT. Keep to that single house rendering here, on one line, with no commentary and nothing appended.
value=6.5 unit=cm
